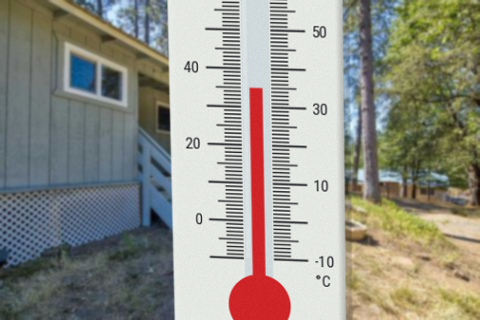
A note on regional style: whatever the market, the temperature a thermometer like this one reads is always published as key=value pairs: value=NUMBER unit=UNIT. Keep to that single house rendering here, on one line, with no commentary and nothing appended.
value=35 unit=°C
